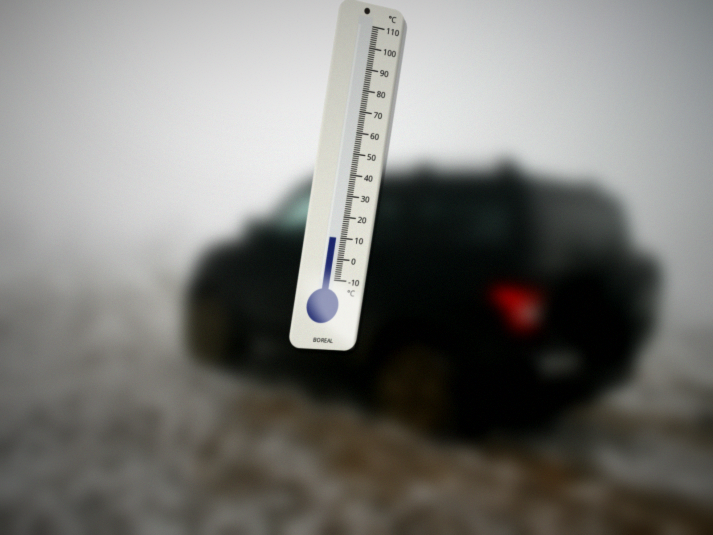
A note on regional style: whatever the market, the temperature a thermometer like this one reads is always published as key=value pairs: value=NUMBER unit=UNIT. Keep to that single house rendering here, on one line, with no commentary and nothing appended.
value=10 unit=°C
